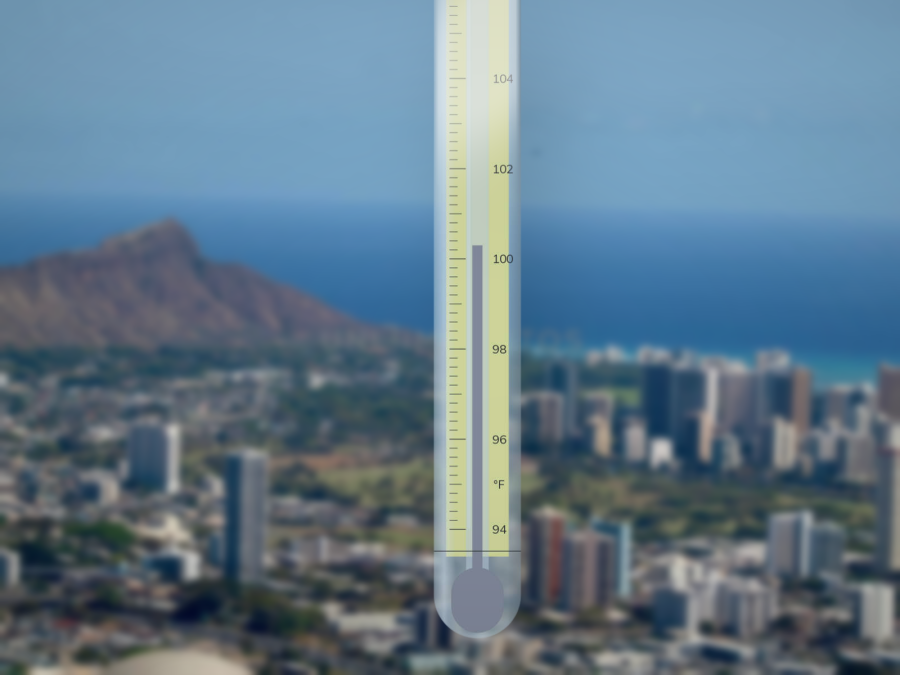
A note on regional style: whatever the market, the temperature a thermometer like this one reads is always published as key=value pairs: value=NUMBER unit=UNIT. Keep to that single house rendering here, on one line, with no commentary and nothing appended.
value=100.3 unit=°F
